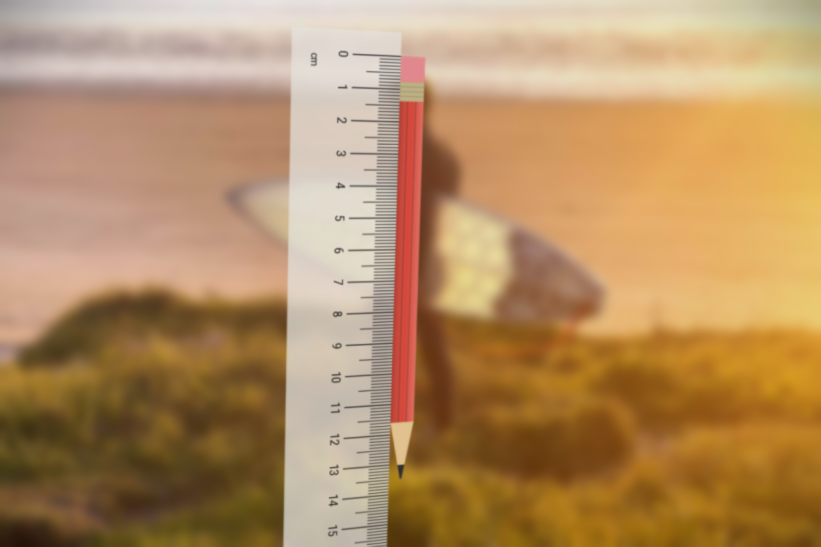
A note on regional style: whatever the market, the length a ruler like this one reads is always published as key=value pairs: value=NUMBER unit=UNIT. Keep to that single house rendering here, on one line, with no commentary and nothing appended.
value=13.5 unit=cm
